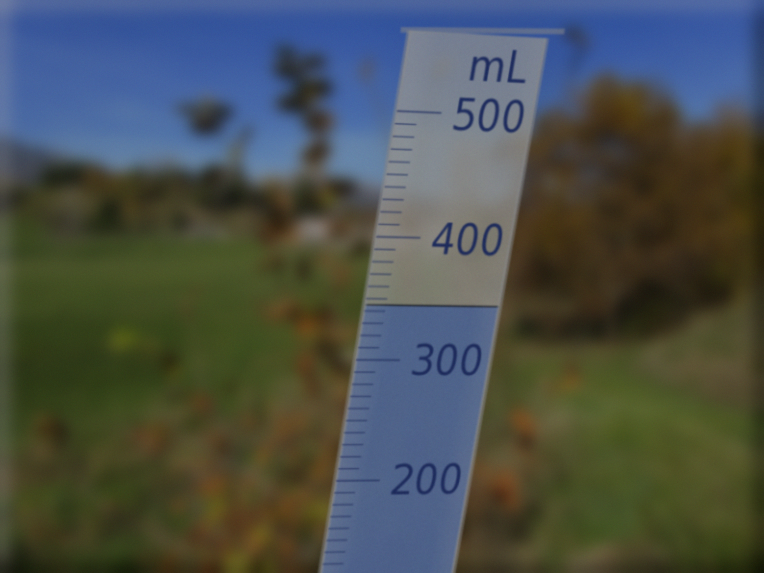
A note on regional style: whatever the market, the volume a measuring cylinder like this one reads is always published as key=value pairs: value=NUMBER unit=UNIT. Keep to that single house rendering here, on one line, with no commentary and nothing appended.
value=345 unit=mL
